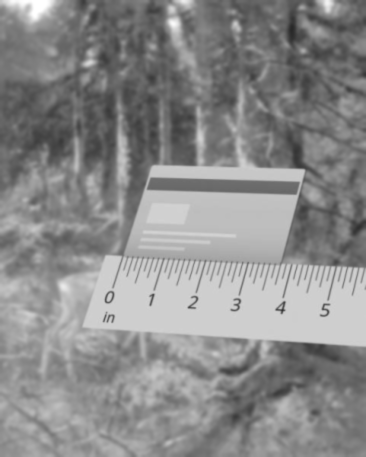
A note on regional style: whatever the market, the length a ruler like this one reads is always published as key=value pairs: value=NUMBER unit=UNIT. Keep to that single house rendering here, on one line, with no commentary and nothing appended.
value=3.75 unit=in
